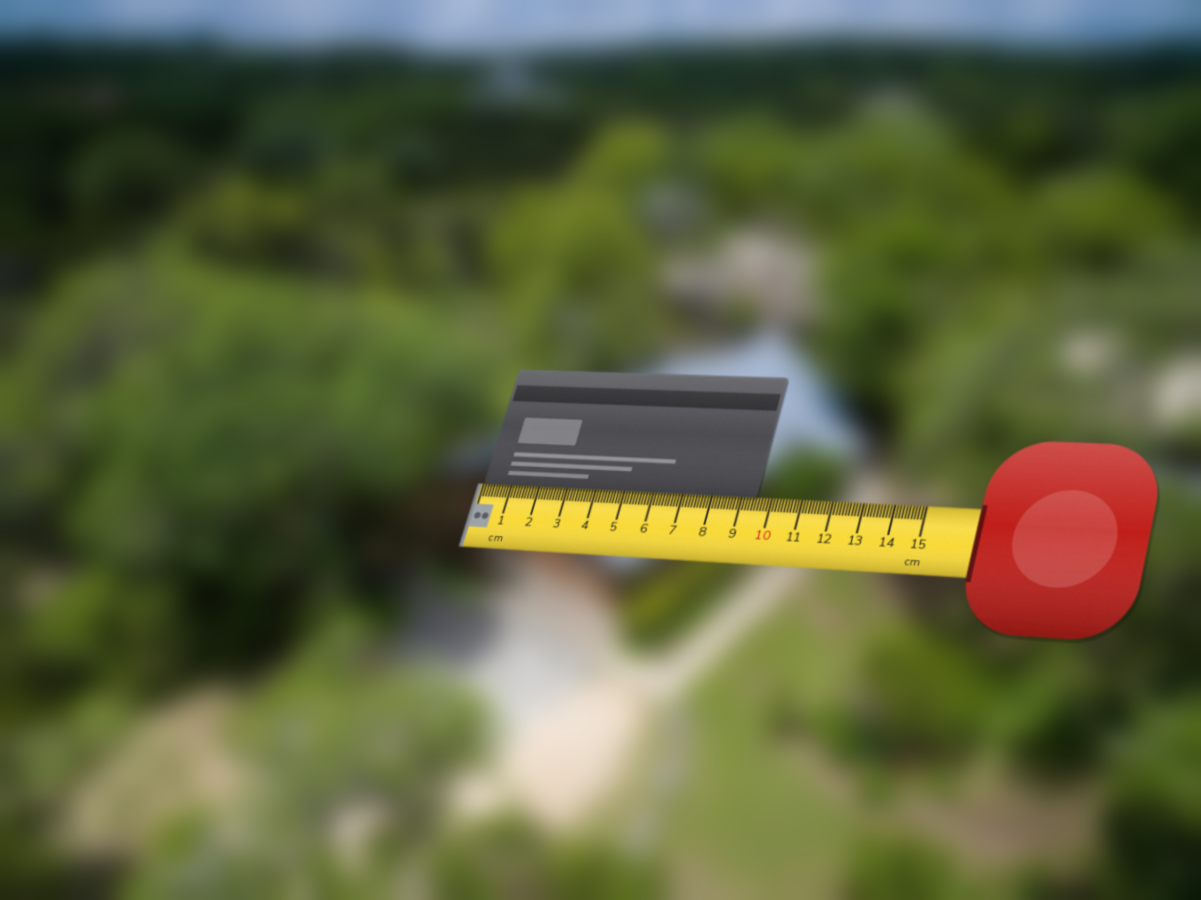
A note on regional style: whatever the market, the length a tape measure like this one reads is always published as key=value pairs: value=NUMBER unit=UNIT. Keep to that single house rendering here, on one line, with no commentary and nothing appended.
value=9.5 unit=cm
